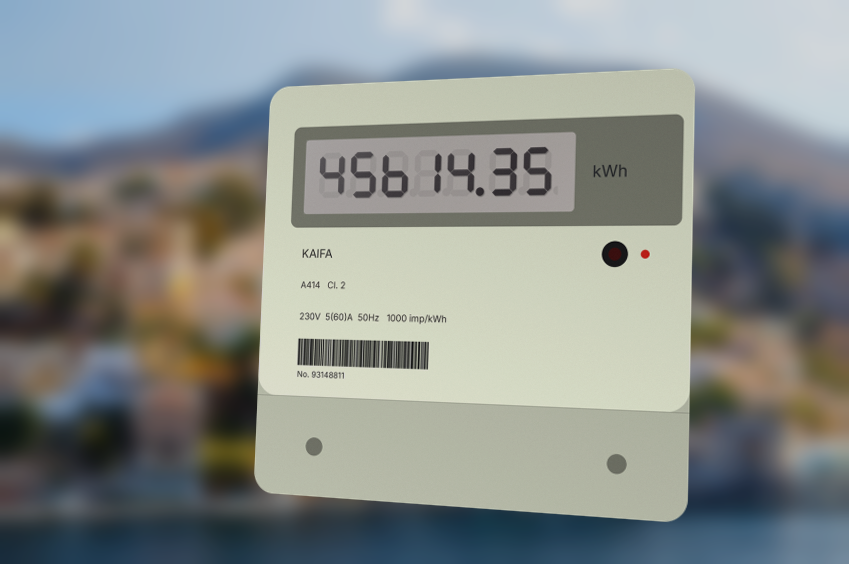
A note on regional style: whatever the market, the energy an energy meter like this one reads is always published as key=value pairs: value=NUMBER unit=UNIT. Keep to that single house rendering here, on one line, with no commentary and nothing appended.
value=45614.35 unit=kWh
